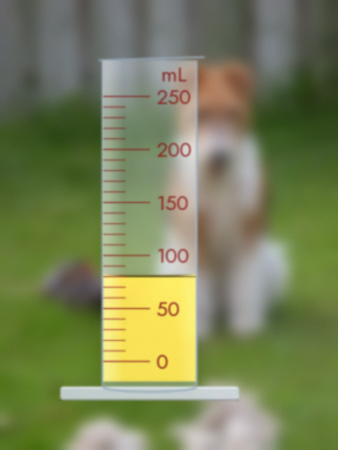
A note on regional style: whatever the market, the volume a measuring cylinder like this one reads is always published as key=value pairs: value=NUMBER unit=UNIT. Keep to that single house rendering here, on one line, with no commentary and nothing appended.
value=80 unit=mL
